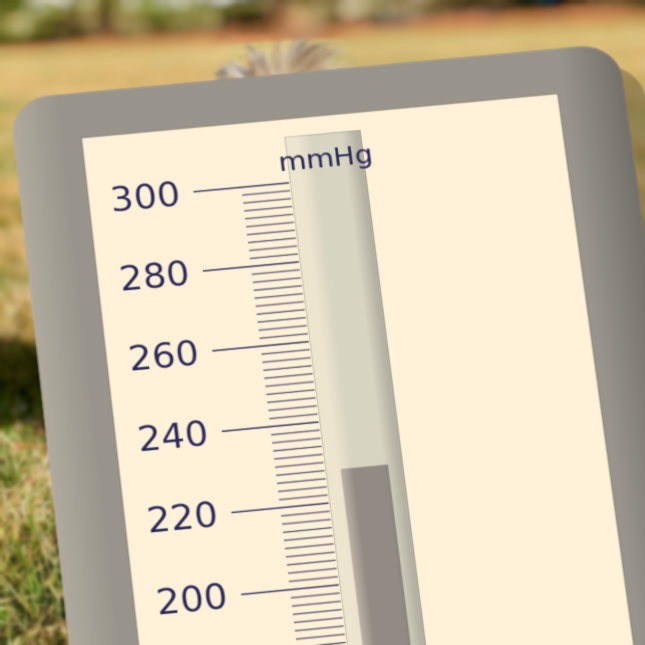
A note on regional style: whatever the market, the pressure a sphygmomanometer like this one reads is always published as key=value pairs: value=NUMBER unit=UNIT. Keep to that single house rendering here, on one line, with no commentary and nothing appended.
value=228 unit=mmHg
